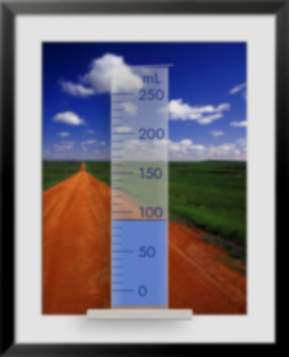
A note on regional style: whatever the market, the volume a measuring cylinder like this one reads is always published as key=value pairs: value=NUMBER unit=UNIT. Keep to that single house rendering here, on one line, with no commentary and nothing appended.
value=90 unit=mL
